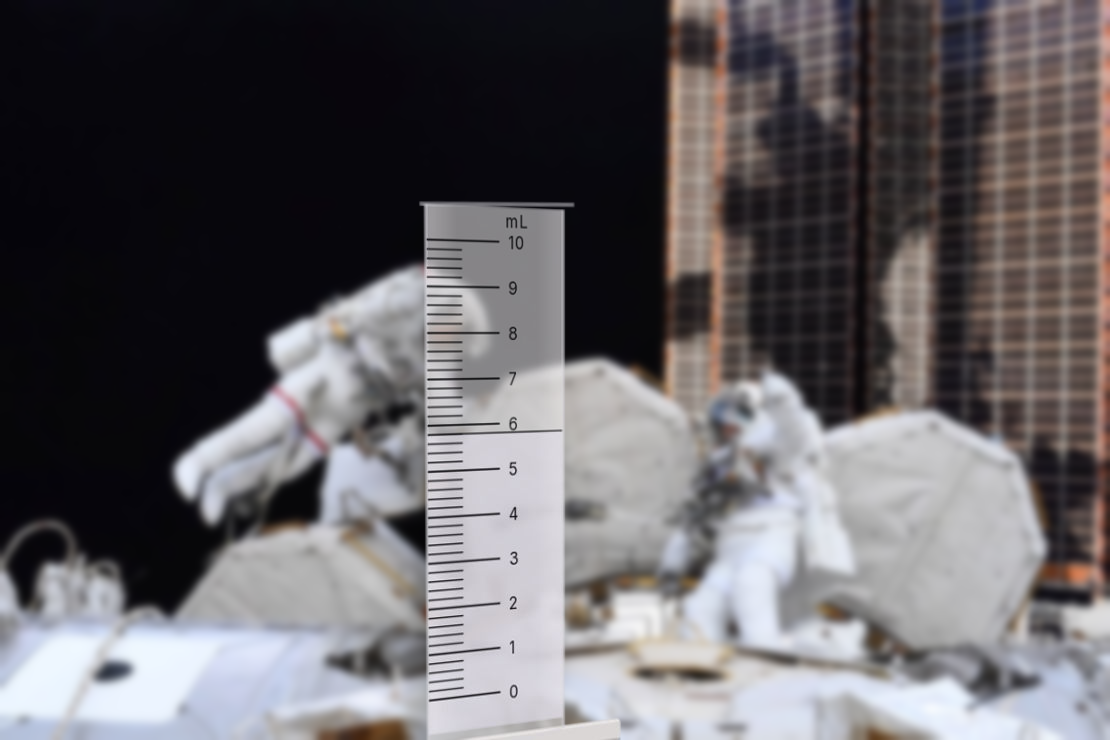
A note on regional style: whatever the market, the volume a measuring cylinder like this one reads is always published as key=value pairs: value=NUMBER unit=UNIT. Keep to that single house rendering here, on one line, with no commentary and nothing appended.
value=5.8 unit=mL
